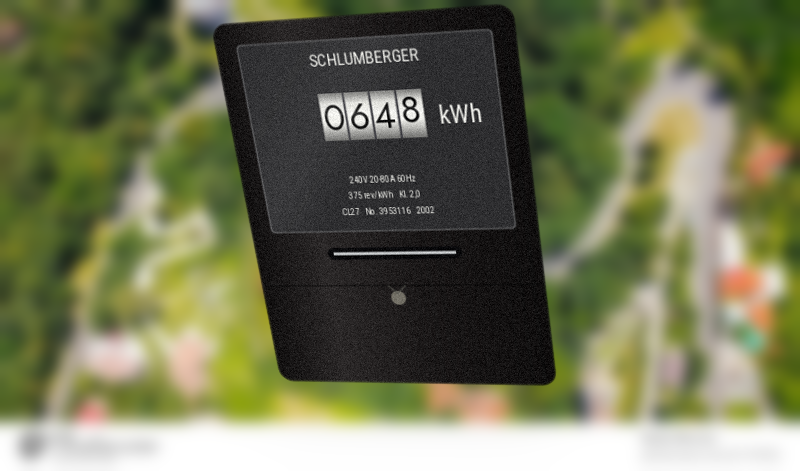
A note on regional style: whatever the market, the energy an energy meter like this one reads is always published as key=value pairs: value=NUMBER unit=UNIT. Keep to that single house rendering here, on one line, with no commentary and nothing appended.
value=648 unit=kWh
